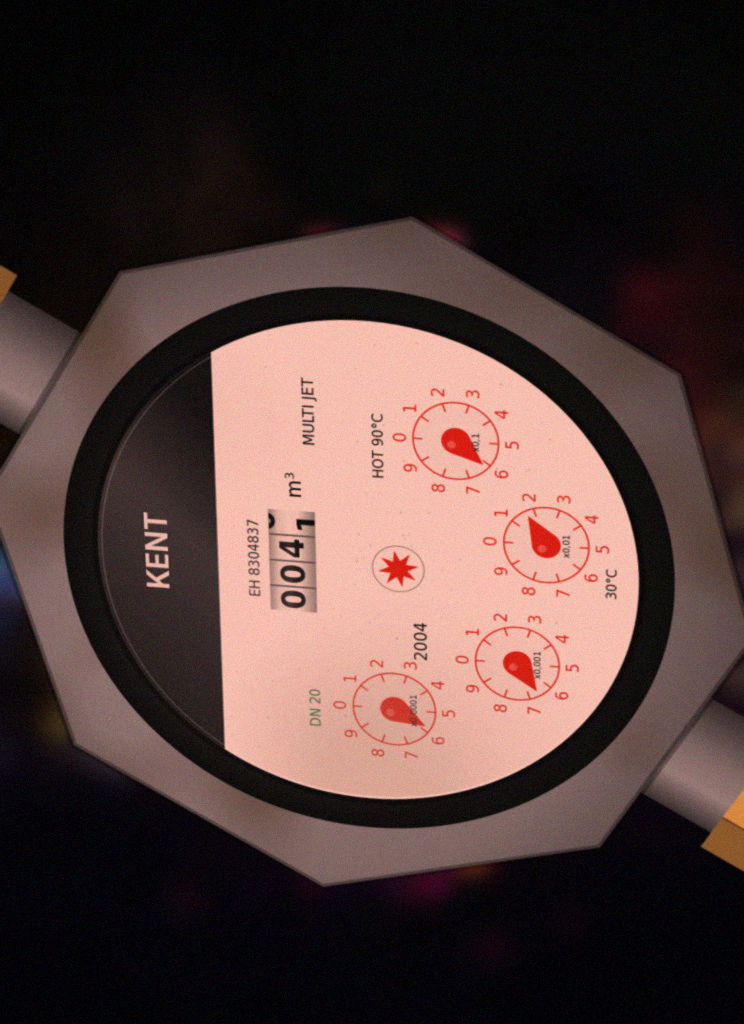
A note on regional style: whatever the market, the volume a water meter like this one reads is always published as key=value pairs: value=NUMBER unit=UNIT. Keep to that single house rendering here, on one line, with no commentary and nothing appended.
value=40.6165 unit=m³
